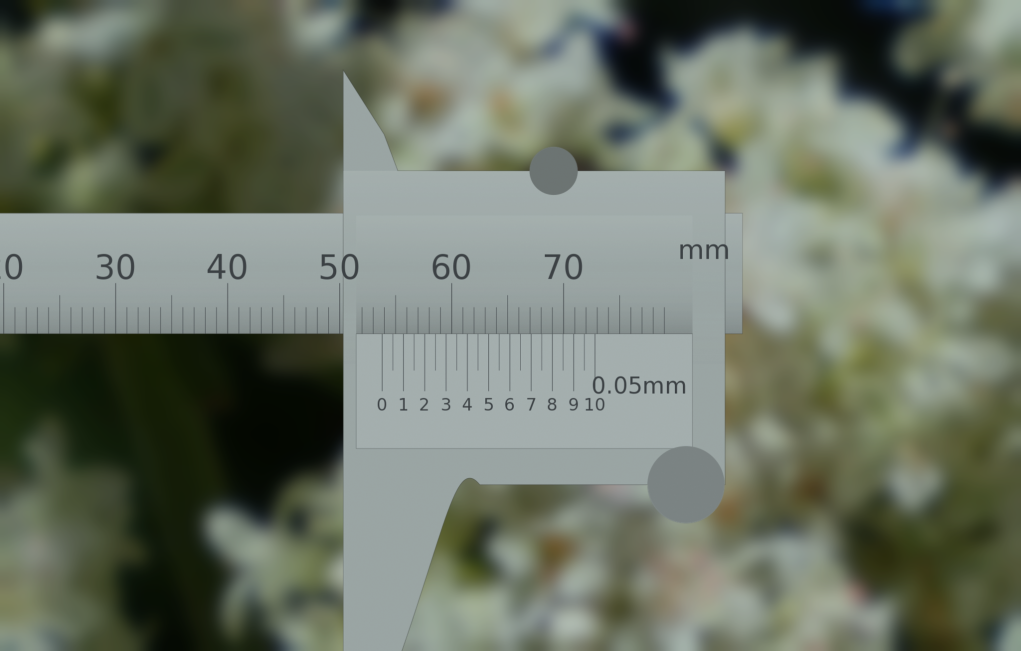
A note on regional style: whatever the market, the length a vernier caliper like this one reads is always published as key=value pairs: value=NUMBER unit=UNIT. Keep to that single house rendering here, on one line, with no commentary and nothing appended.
value=53.8 unit=mm
